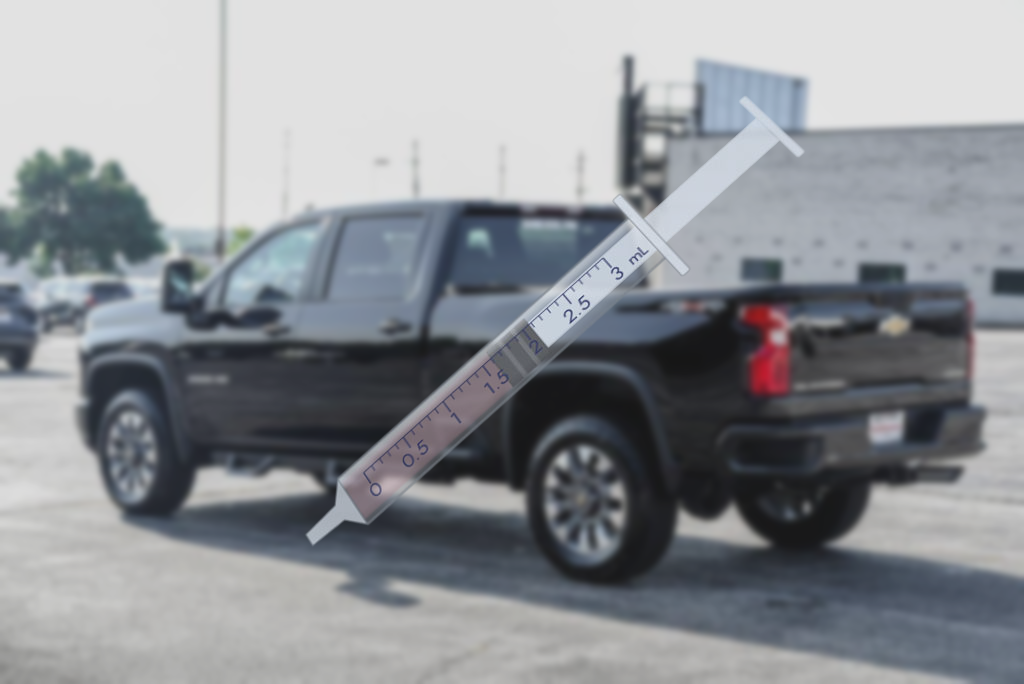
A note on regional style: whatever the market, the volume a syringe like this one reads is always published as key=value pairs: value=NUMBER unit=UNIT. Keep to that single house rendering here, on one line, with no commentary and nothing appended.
value=1.6 unit=mL
